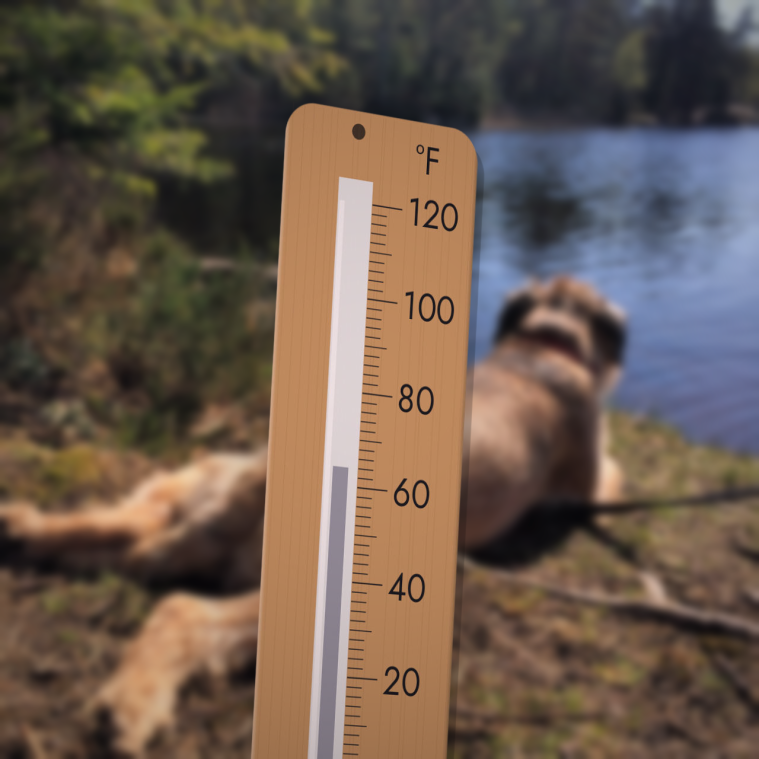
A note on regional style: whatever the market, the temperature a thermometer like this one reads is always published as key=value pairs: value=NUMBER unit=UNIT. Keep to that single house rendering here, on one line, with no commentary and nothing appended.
value=64 unit=°F
